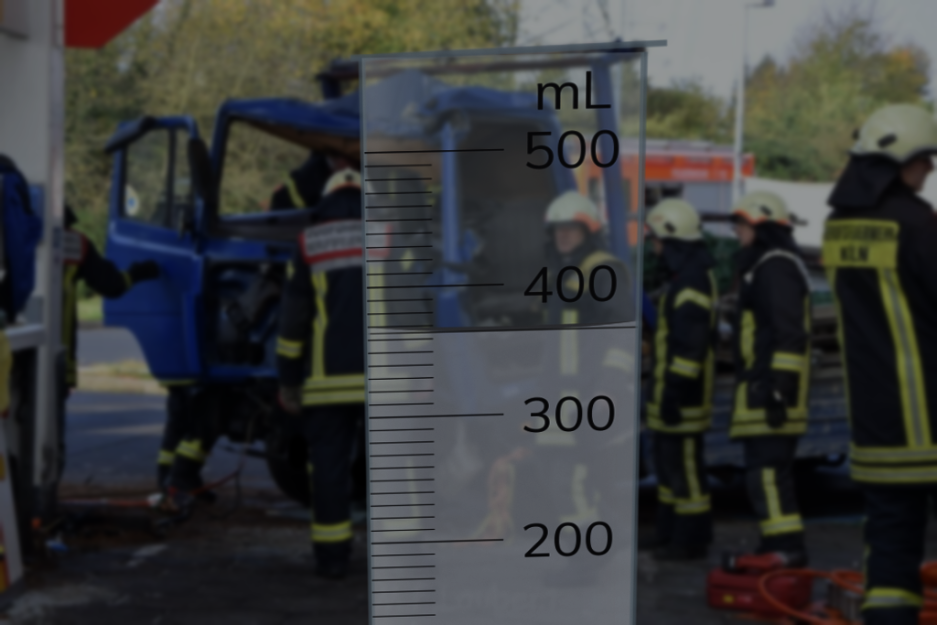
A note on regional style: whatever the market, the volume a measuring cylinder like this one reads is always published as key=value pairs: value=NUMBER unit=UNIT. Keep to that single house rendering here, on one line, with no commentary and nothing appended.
value=365 unit=mL
